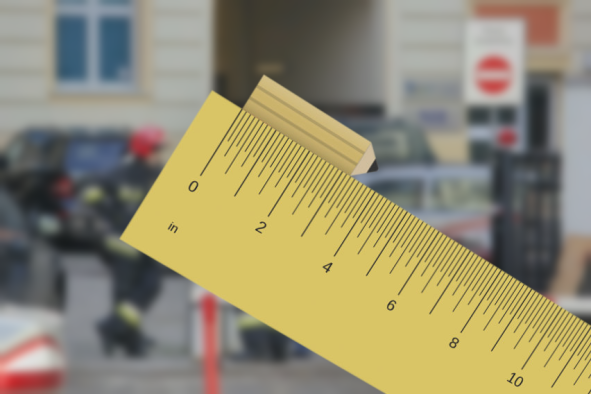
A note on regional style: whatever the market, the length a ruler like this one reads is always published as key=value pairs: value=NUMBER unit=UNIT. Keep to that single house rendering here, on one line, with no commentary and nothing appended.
value=3.75 unit=in
